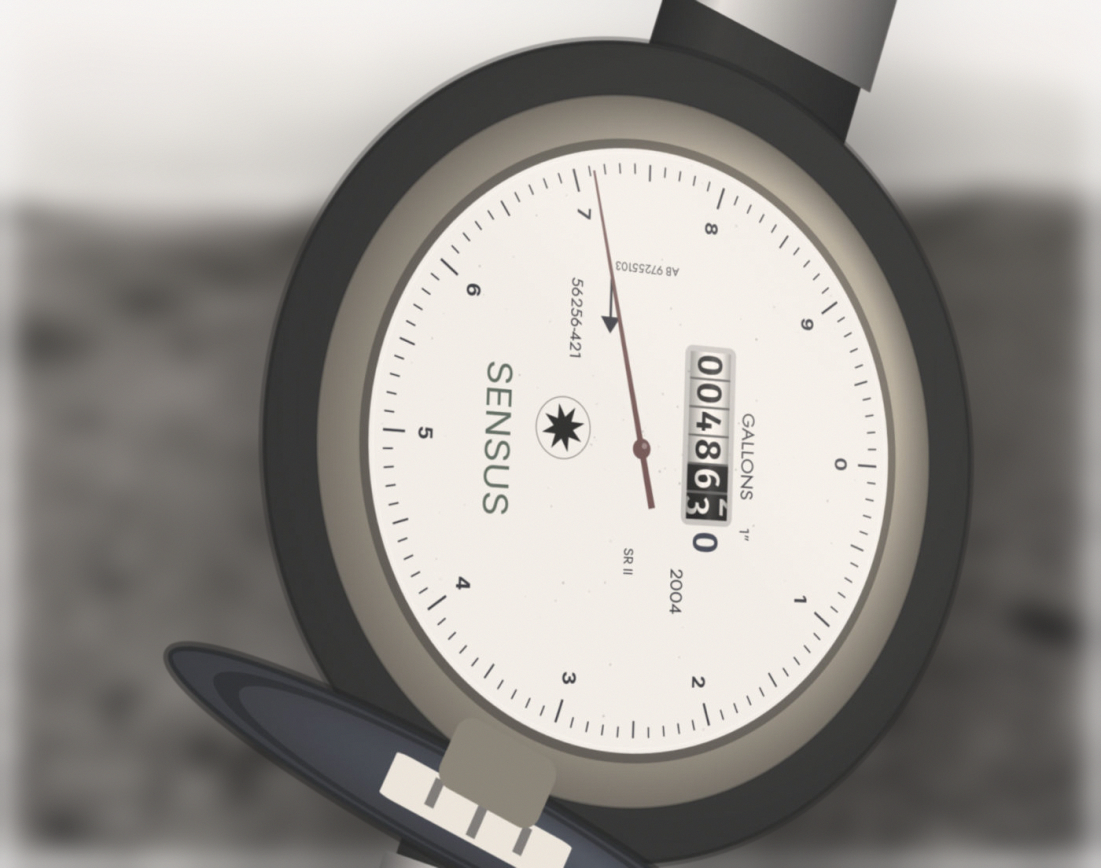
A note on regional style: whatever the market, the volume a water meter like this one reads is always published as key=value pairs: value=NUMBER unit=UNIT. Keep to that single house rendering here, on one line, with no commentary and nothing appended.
value=48627.1 unit=gal
